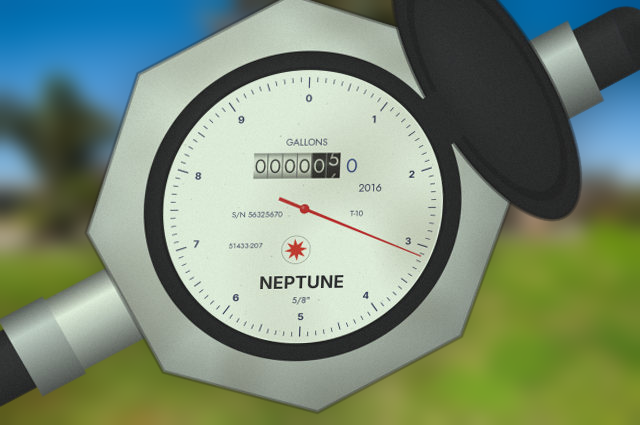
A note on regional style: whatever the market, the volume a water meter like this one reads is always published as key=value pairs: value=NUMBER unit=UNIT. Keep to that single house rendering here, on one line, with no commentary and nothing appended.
value=53.1 unit=gal
